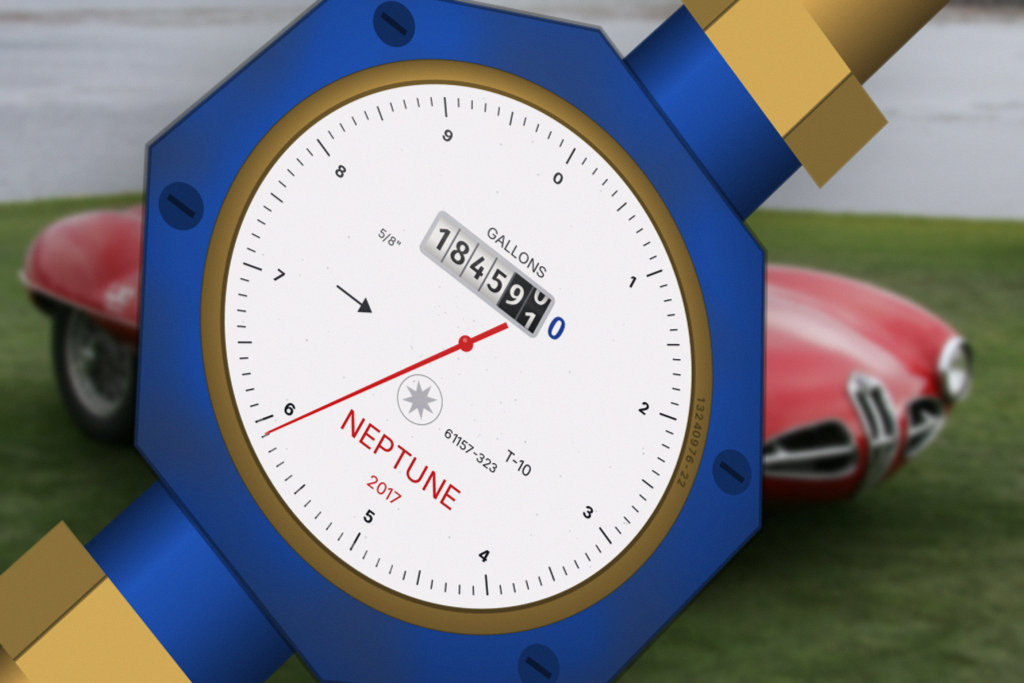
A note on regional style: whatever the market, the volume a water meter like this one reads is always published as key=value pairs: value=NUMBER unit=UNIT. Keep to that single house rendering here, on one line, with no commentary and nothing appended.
value=1845905.9 unit=gal
